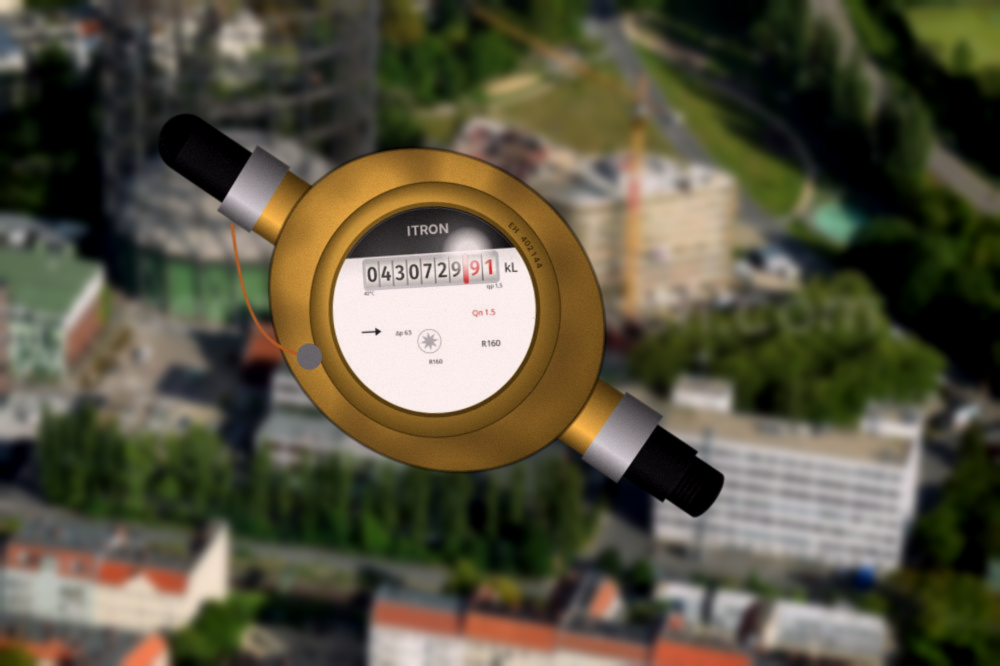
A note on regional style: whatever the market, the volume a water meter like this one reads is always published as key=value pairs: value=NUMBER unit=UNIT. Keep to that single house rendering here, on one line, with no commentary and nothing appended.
value=430729.91 unit=kL
